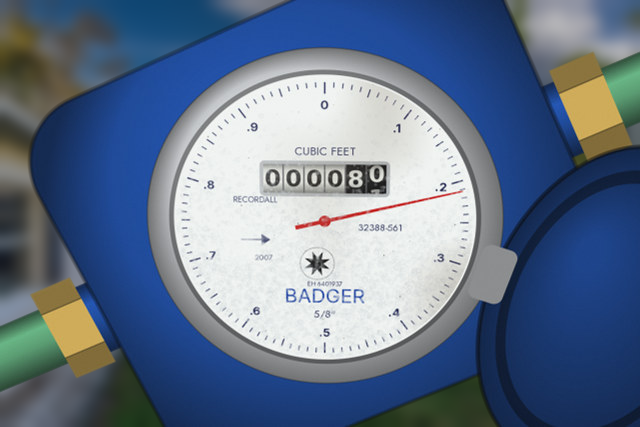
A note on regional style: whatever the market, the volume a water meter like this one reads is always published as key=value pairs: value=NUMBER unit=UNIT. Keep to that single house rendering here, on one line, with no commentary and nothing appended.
value=80.21 unit=ft³
